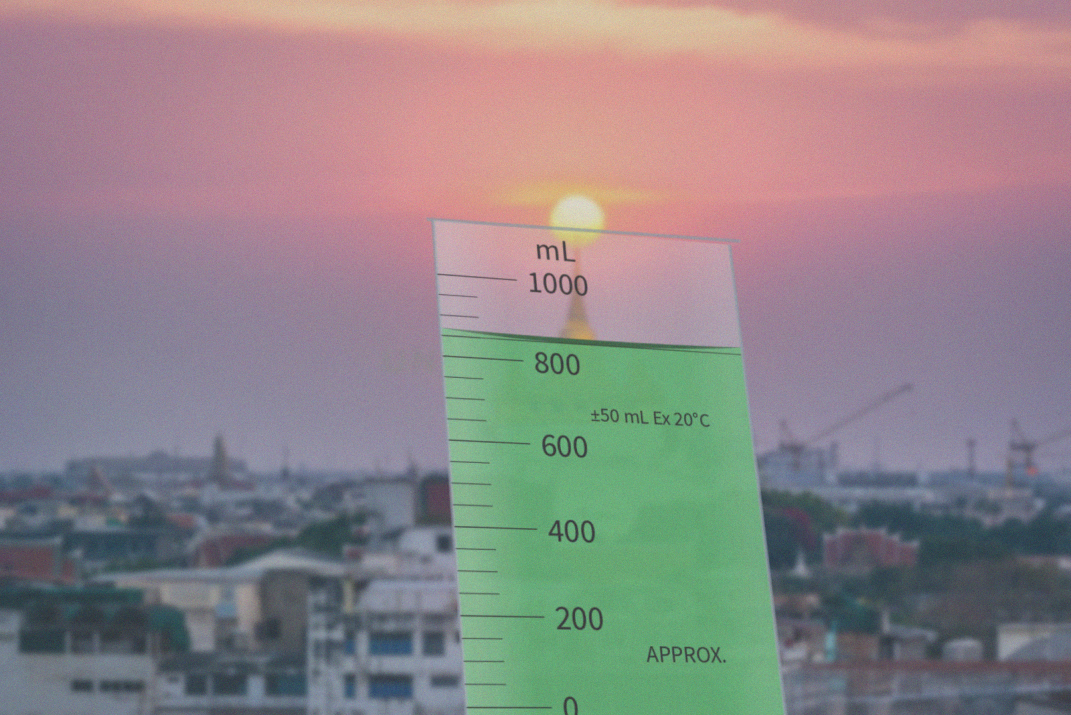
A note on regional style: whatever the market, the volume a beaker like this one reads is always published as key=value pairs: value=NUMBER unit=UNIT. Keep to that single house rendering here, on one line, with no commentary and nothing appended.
value=850 unit=mL
